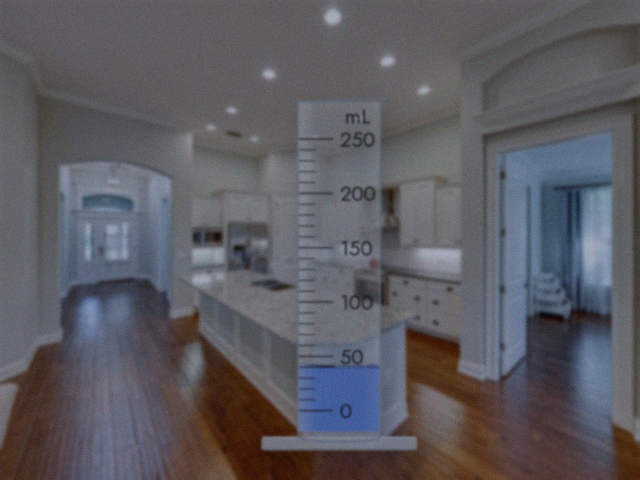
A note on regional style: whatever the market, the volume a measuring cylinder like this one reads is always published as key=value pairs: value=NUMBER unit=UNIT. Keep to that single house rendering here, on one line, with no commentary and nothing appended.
value=40 unit=mL
